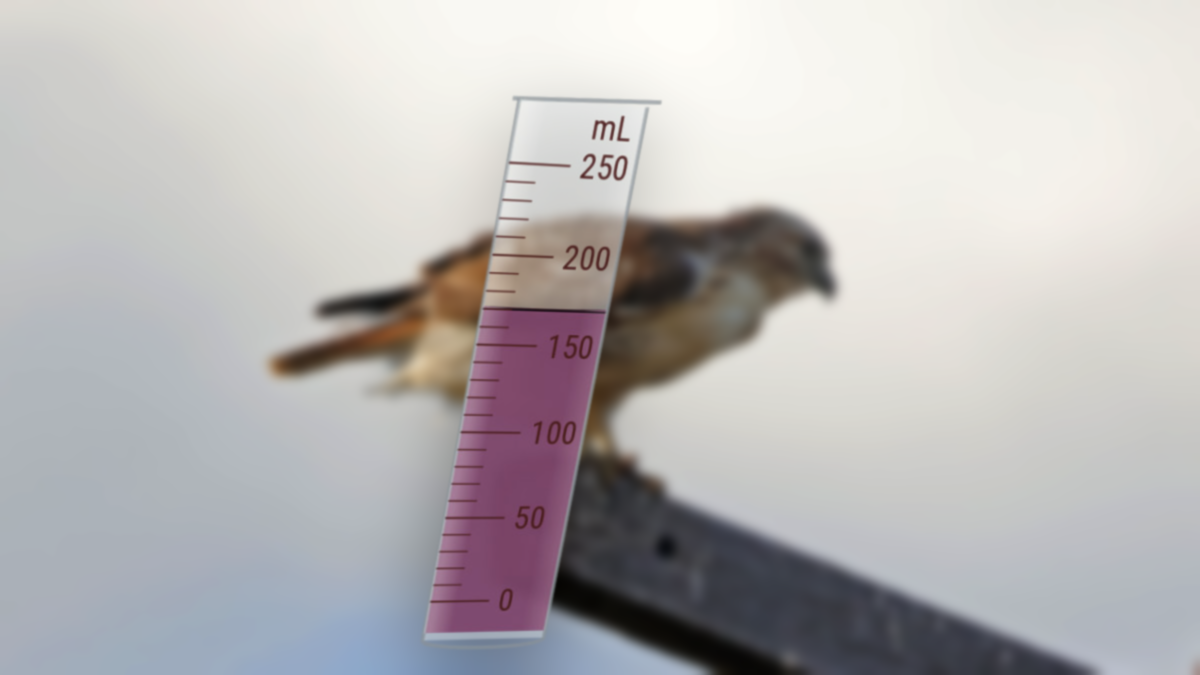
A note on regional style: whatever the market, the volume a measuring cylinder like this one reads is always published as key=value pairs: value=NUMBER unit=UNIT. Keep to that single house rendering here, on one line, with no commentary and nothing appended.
value=170 unit=mL
